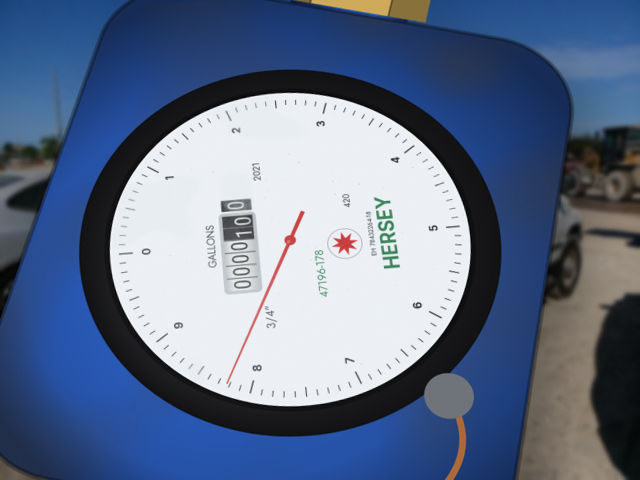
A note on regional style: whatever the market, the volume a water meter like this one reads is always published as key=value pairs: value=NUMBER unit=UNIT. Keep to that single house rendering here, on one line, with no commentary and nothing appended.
value=98.2 unit=gal
